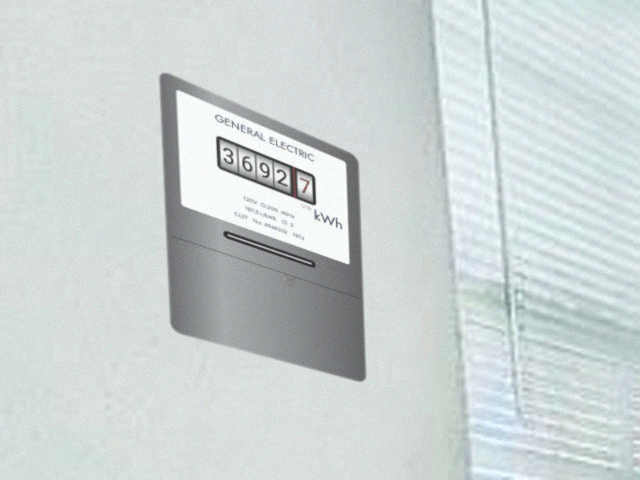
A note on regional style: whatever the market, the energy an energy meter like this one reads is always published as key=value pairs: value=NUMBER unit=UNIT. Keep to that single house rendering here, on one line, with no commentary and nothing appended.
value=3692.7 unit=kWh
